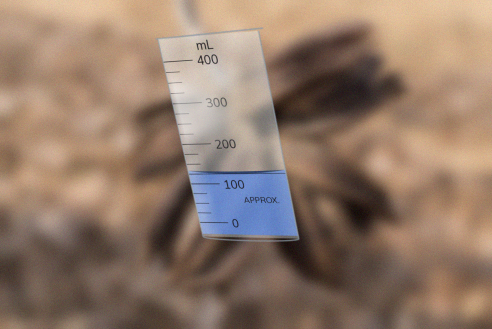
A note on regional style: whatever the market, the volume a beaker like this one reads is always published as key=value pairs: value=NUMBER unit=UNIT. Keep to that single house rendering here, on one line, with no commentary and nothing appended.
value=125 unit=mL
